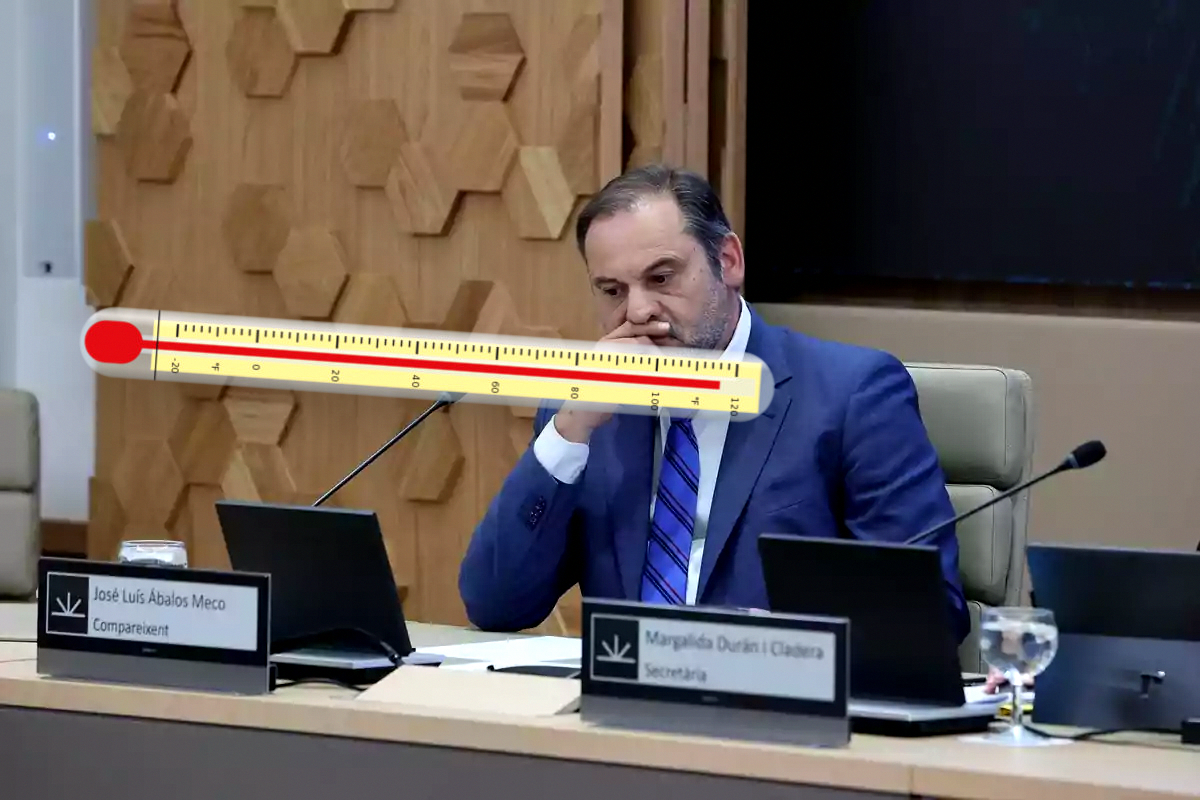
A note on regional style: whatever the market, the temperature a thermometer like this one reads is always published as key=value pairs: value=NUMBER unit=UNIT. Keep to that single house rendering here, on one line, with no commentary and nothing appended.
value=116 unit=°F
